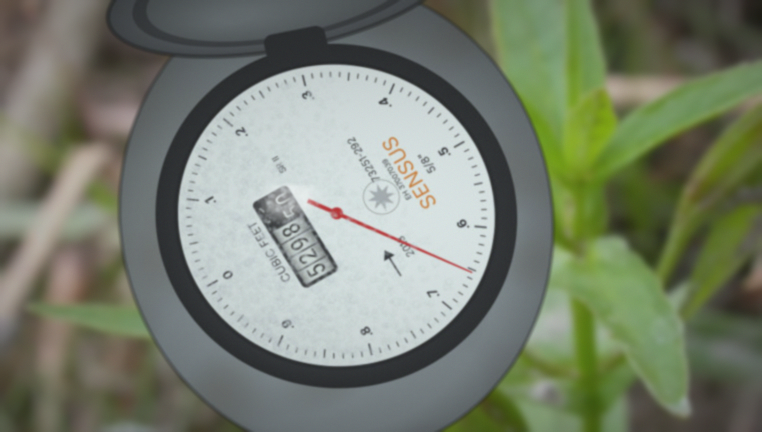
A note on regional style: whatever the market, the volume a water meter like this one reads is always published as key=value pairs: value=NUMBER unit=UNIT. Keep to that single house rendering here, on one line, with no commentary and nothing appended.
value=529849.65 unit=ft³
